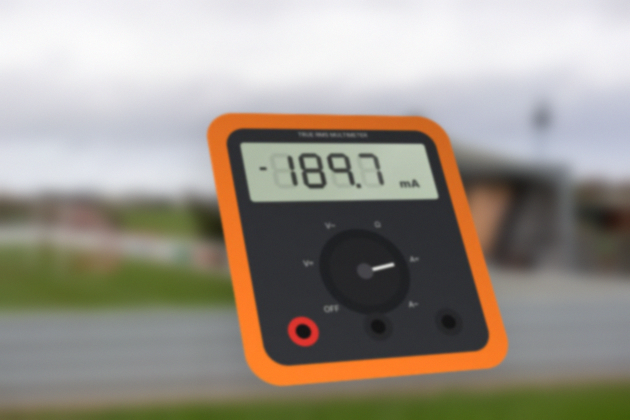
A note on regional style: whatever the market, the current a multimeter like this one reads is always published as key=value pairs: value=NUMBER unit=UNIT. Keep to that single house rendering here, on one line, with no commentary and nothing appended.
value=-189.7 unit=mA
